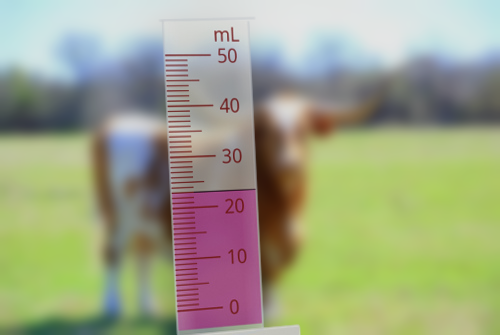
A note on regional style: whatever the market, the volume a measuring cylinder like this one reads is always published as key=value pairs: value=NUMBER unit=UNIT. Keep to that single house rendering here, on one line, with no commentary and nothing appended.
value=23 unit=mL
